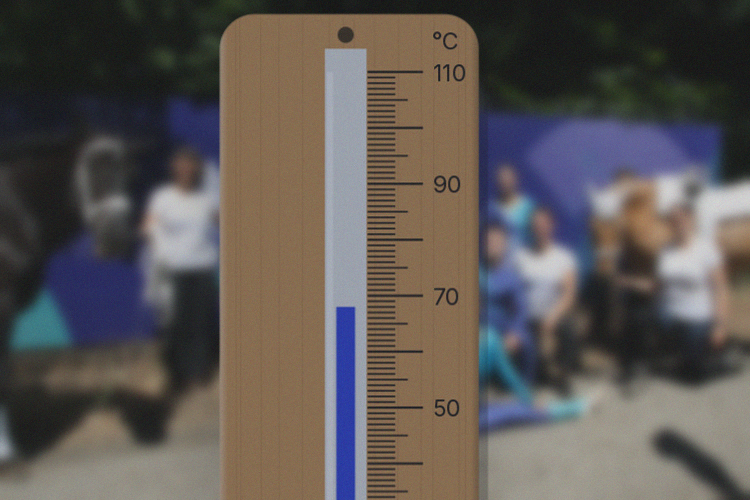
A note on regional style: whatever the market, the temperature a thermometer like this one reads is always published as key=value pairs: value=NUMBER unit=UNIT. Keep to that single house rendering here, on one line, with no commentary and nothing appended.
value=68 unit=°C
